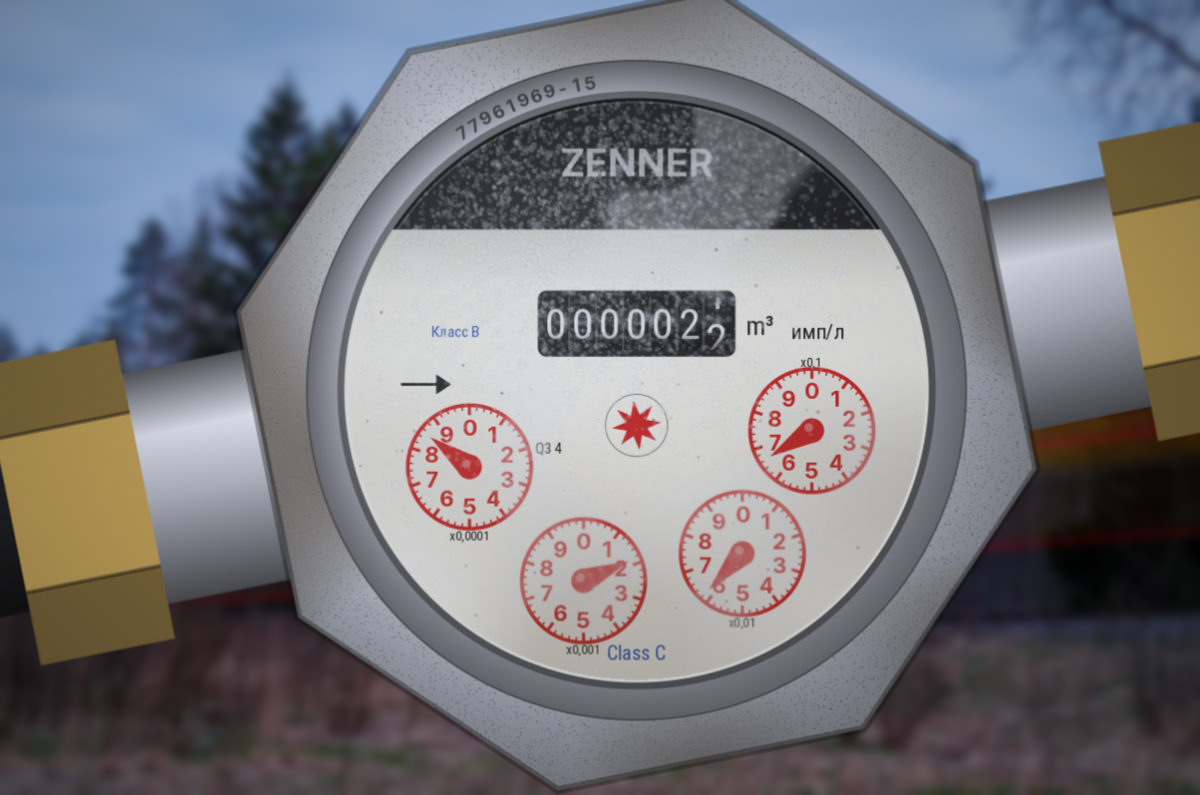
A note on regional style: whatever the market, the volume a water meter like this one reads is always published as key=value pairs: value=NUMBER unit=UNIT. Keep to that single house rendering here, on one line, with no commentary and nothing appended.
value=21.6618 unit=m³
